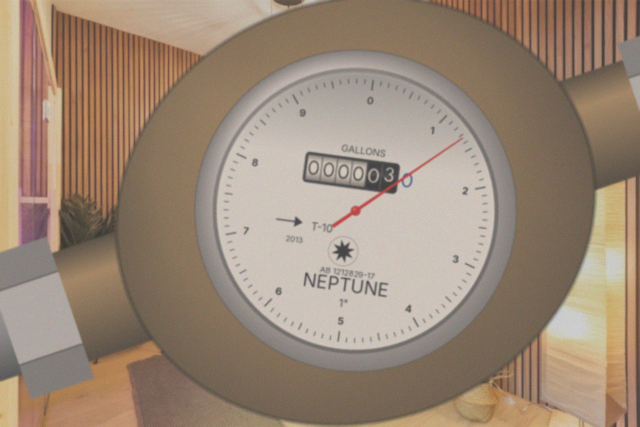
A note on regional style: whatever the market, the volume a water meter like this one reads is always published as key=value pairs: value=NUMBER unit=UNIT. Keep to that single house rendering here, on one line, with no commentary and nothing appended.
value=31.3 unit=gal
